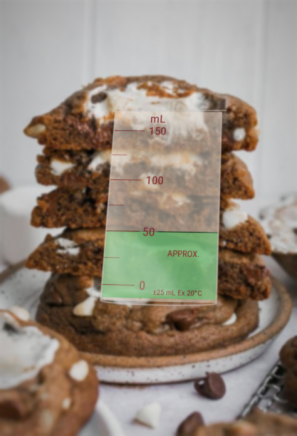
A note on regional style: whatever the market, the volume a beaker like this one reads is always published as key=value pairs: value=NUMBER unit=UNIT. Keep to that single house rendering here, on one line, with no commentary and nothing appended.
value=50 unit=mL
